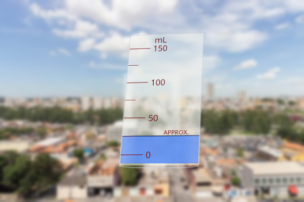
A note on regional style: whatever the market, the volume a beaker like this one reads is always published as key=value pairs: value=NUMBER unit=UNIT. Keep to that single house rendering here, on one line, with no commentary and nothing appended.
value=25 unit=mL
